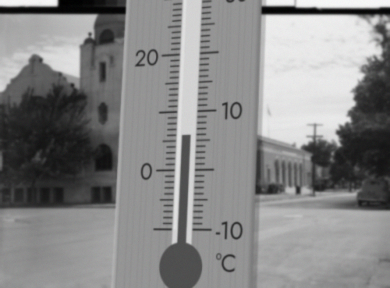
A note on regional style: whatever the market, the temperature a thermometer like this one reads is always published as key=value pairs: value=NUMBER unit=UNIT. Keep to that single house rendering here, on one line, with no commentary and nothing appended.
value=6 unit=°C
